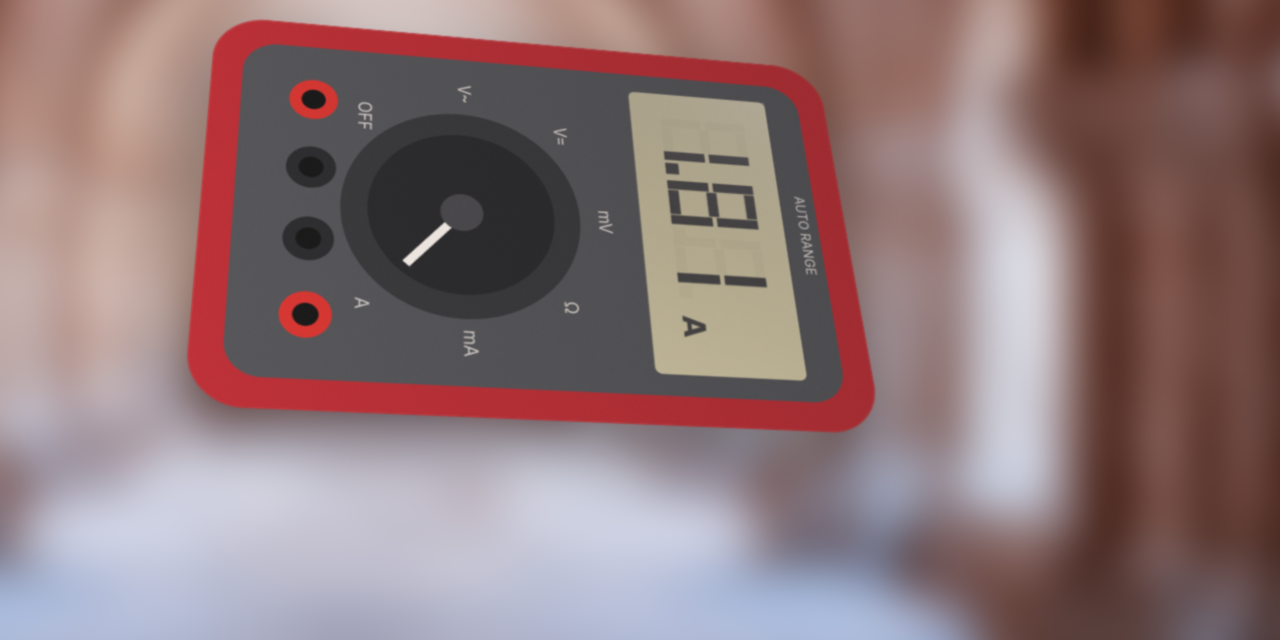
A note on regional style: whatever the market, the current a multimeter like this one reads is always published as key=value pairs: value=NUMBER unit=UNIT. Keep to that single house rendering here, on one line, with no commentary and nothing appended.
value=1.81 unit=A
